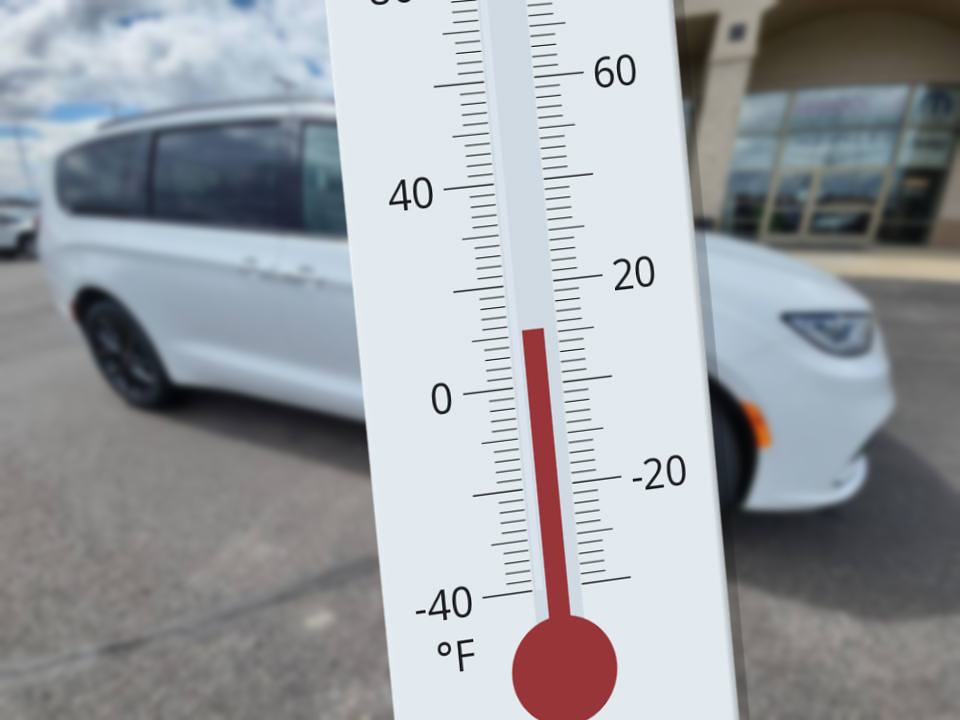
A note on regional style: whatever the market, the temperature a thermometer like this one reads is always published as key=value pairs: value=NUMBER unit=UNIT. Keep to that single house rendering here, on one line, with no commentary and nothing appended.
value=11 unit=°F
